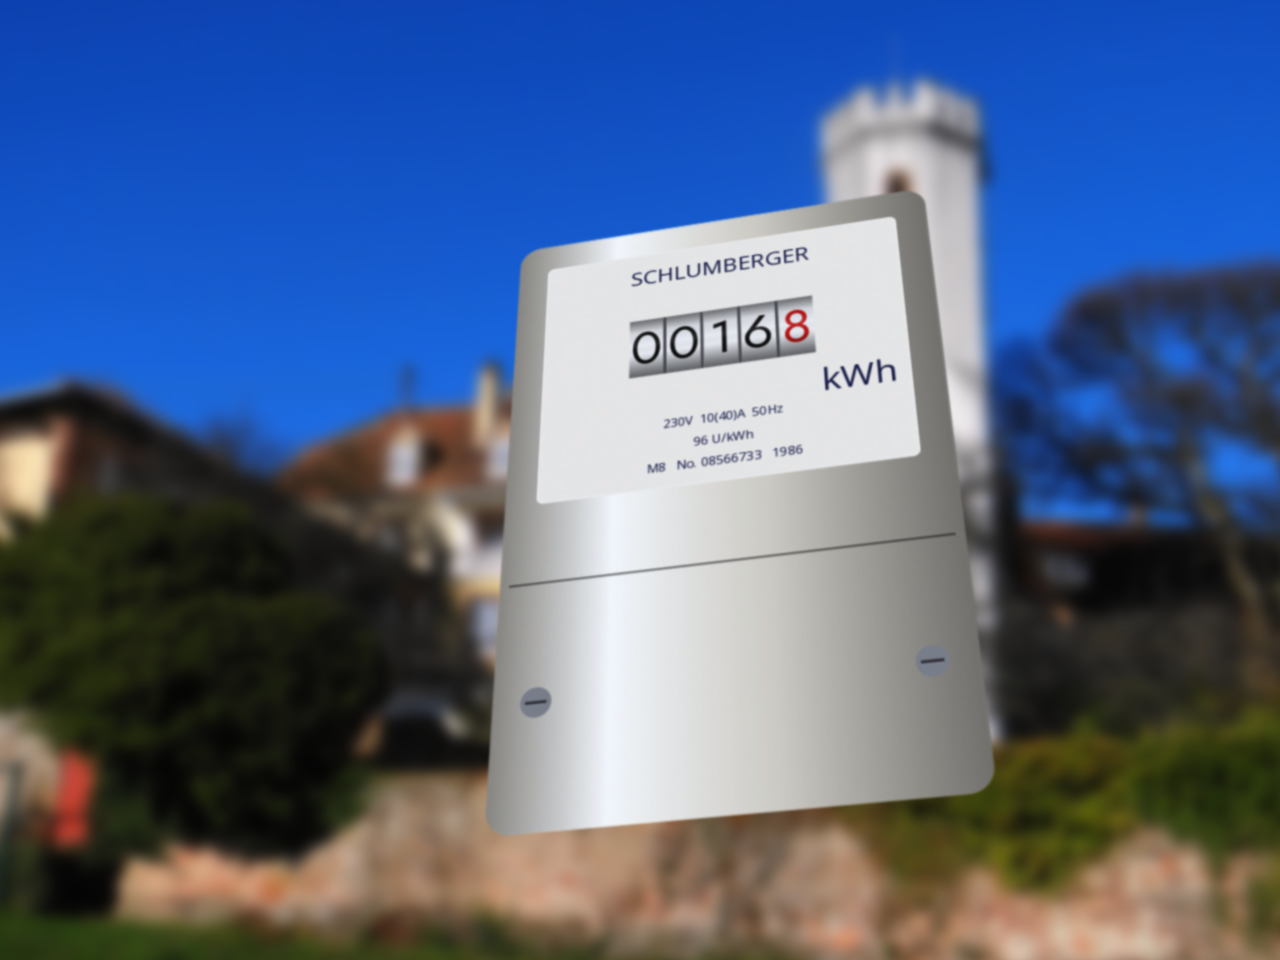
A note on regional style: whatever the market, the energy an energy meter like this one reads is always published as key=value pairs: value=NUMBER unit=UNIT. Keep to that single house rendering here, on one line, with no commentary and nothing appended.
value=16.8 unit=kWh
